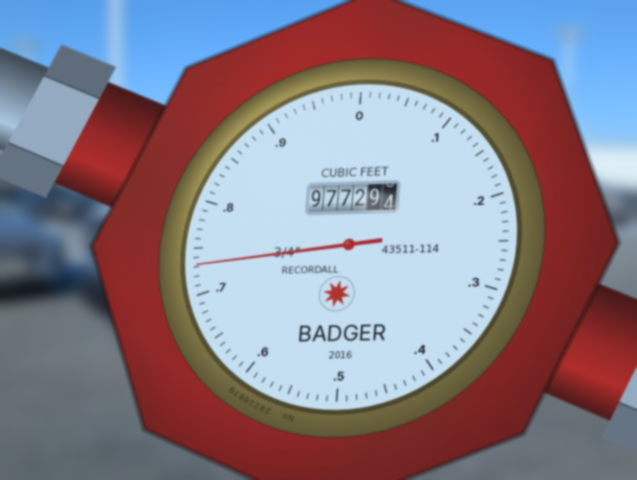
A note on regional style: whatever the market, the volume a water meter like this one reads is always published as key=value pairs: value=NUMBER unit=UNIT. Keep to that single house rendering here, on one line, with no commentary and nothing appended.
value=977293.73 unit=ft³
